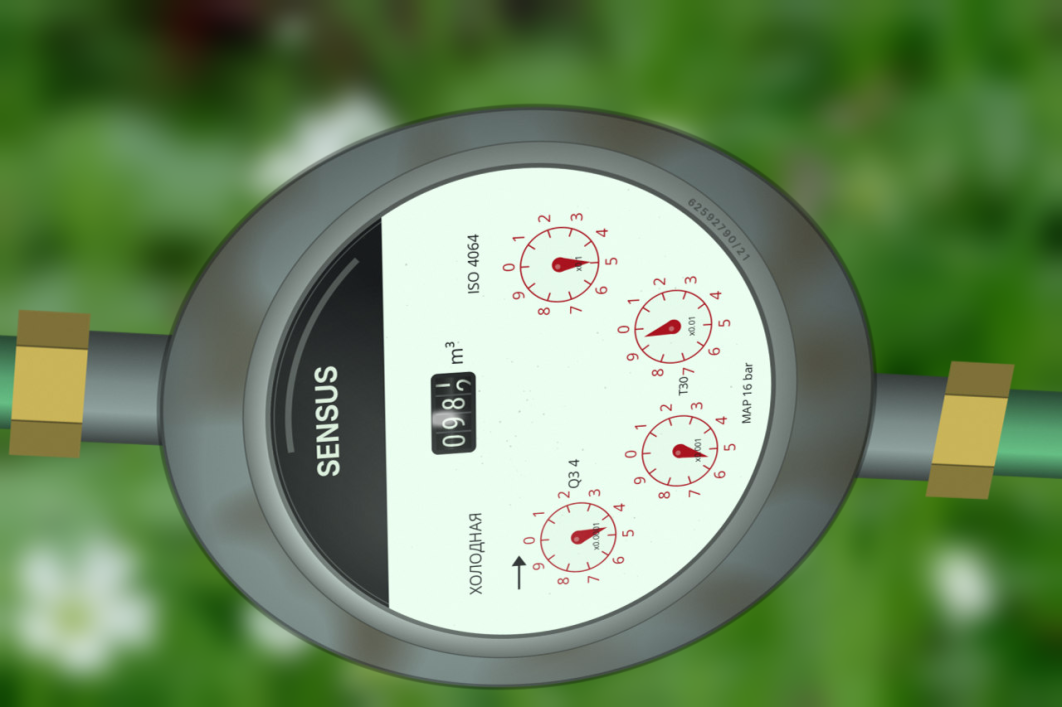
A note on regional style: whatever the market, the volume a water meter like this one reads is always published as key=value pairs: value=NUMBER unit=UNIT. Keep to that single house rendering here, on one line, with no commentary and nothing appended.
value=981.4954 unit=m³
